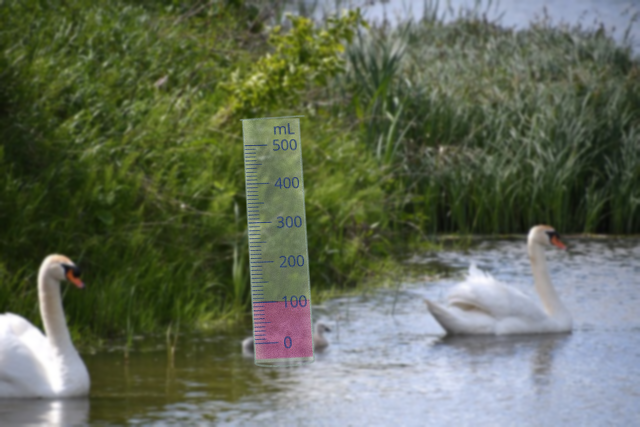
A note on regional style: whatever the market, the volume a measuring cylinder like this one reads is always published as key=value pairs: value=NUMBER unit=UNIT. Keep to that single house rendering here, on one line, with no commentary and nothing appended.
value=100 unit=mL
